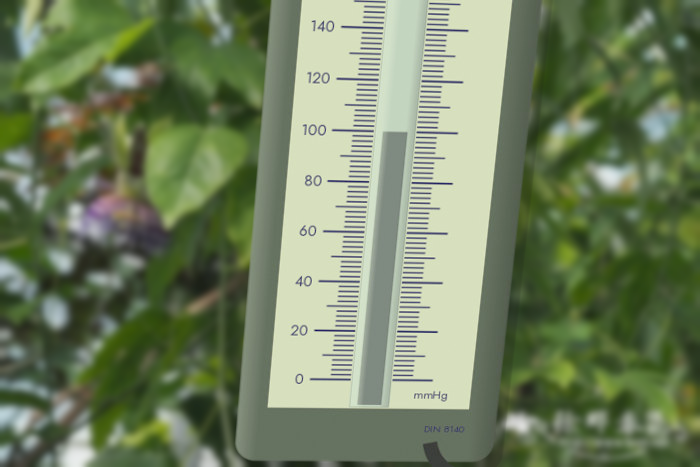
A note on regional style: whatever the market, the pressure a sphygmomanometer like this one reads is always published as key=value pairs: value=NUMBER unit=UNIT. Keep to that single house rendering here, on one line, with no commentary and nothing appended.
value=100 unit=mmHg
